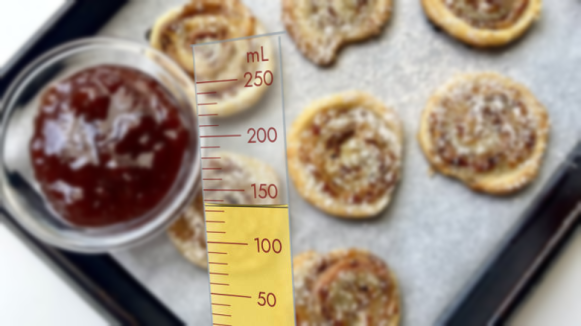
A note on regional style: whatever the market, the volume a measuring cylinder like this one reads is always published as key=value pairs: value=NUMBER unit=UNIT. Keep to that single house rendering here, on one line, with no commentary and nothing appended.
value=135 unit=mL
